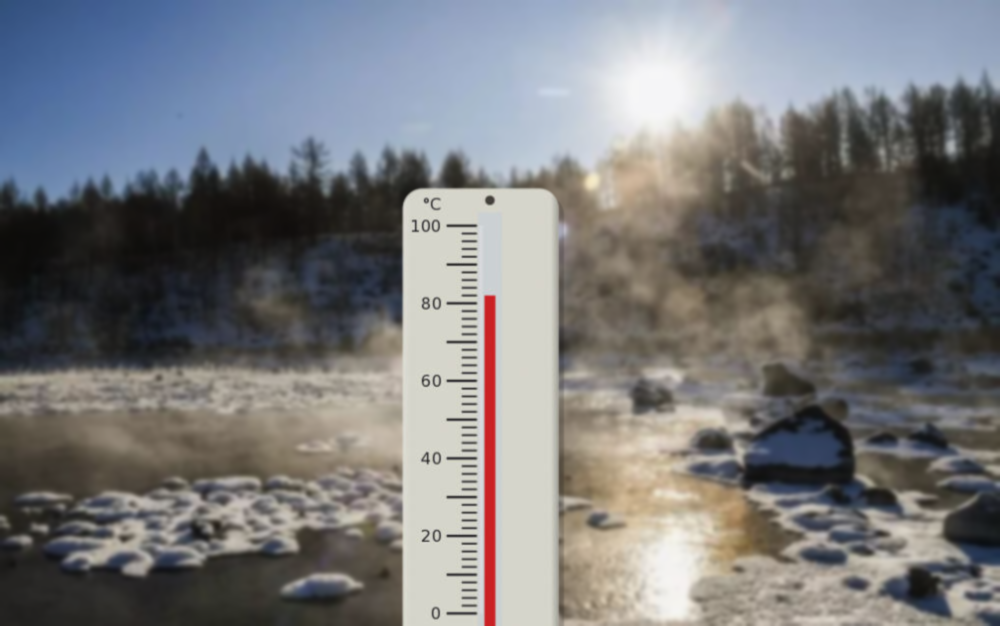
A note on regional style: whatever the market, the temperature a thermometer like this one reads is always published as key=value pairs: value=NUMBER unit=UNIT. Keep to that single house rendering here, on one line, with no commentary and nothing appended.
value=82 unit=°C
